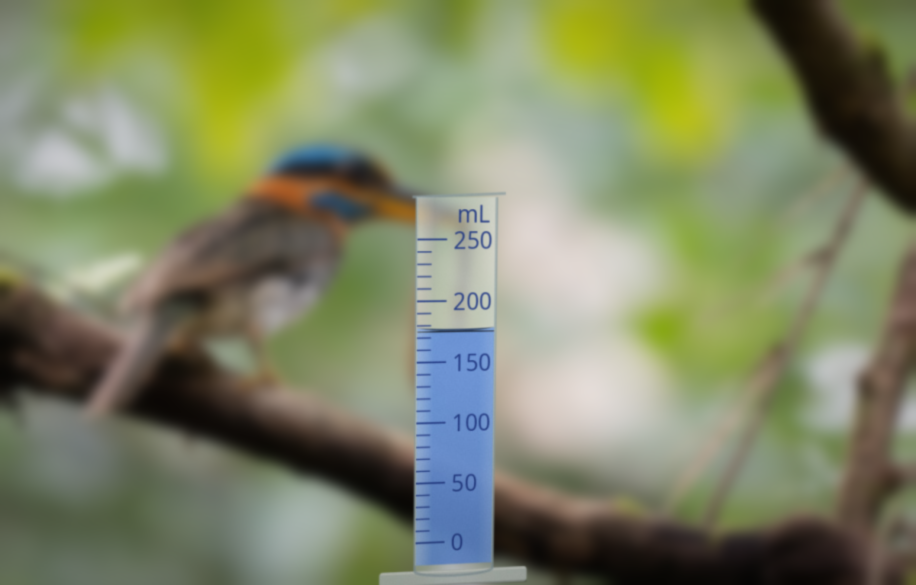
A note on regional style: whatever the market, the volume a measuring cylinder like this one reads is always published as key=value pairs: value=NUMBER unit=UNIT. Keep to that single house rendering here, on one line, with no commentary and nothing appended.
value=175 unit=mL
